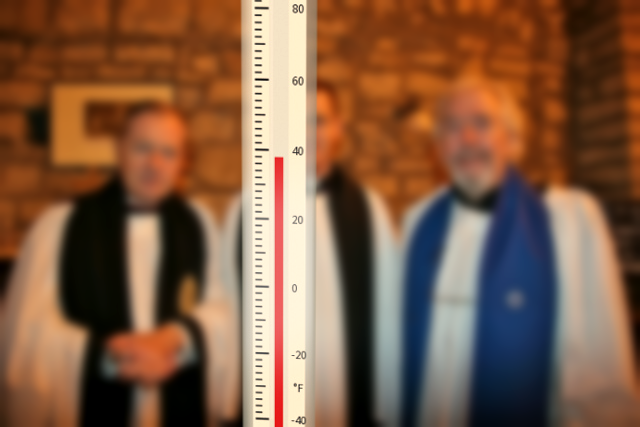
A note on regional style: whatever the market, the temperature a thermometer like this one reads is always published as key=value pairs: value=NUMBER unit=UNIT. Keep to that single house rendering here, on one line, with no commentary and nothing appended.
value=38 unit=°F
